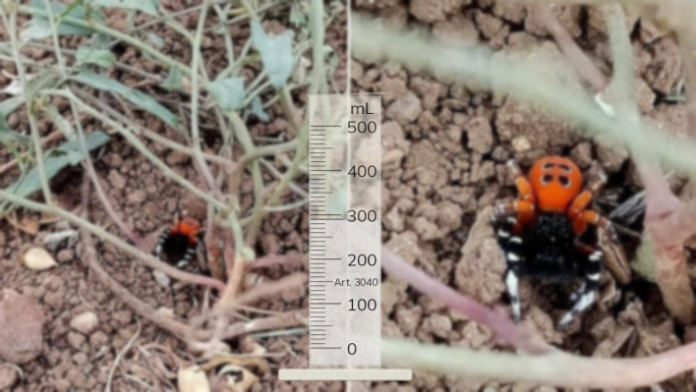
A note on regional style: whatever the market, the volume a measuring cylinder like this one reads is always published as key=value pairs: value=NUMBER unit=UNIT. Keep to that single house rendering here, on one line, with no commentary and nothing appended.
value=290 unit=mL
